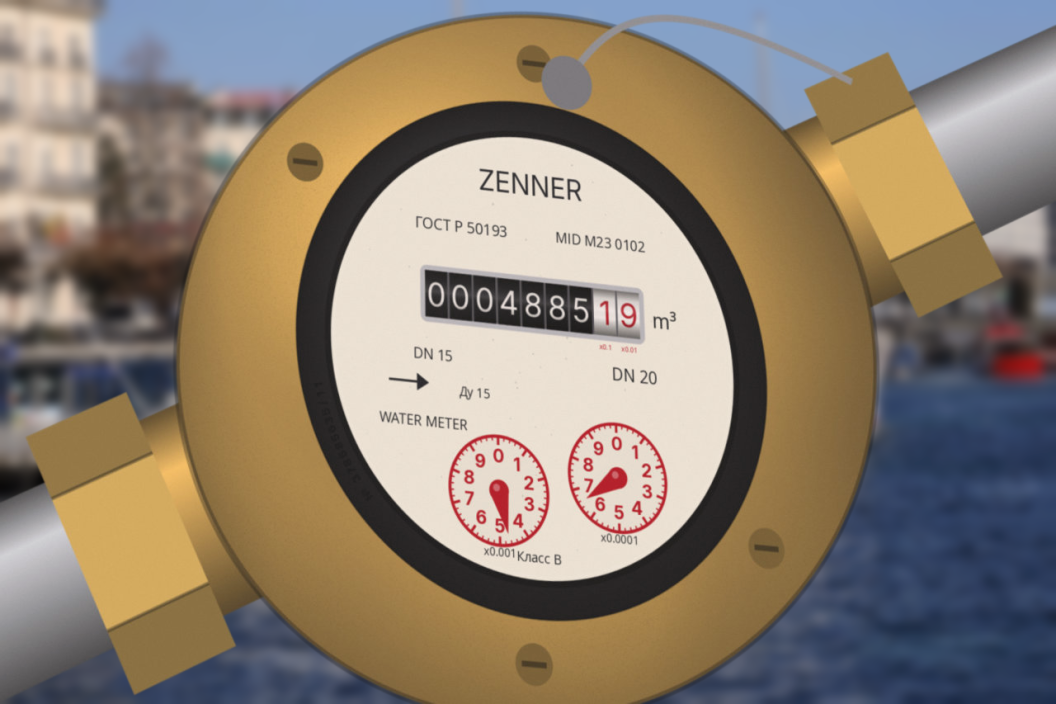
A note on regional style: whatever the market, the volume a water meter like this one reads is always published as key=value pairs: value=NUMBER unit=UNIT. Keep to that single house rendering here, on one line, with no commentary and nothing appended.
value=4885.1946 unit=m³
